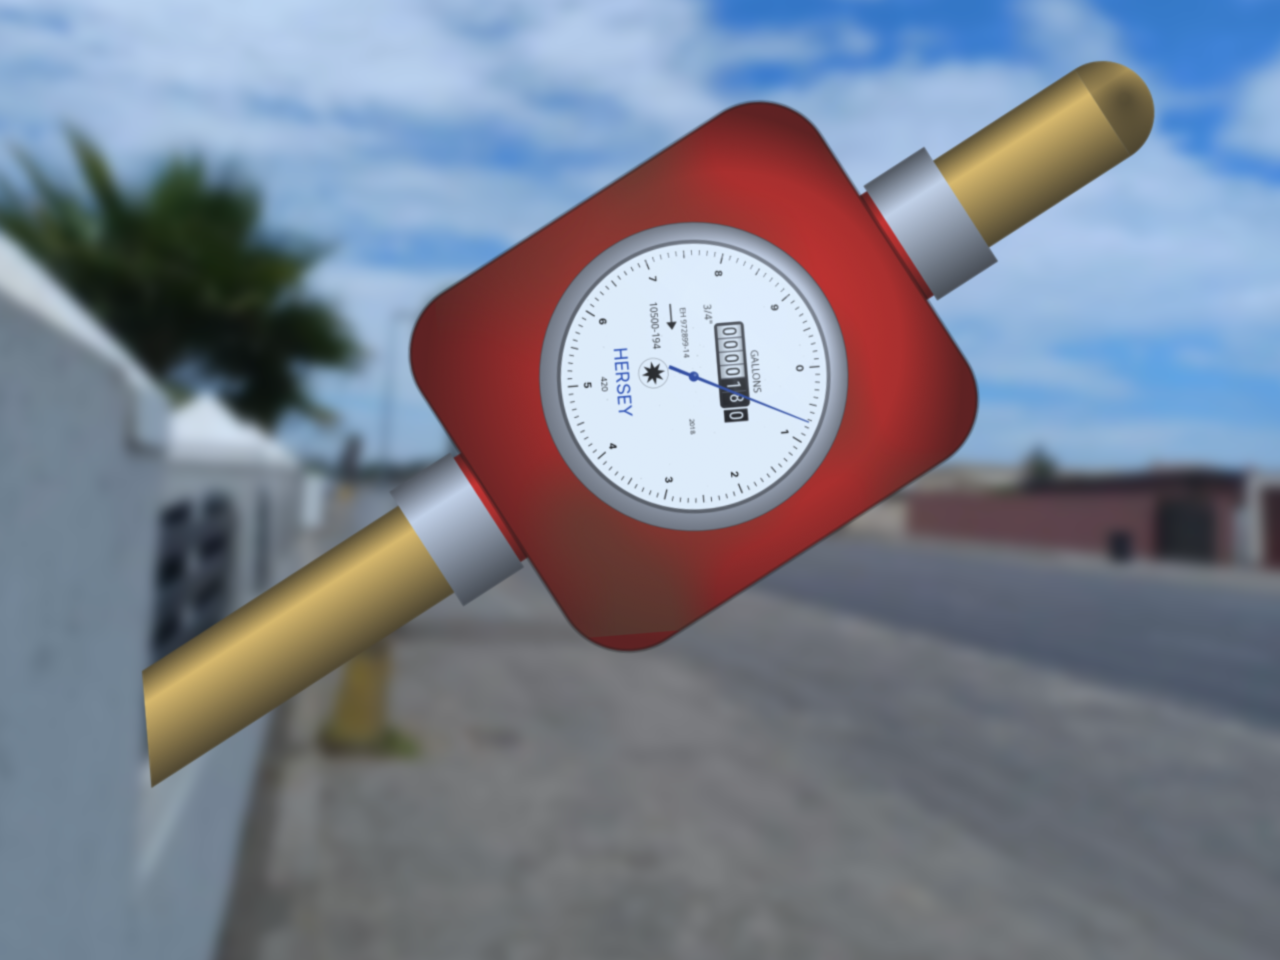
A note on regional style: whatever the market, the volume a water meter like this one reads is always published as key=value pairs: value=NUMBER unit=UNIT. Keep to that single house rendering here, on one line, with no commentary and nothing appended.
value=180.7 unit=gal
